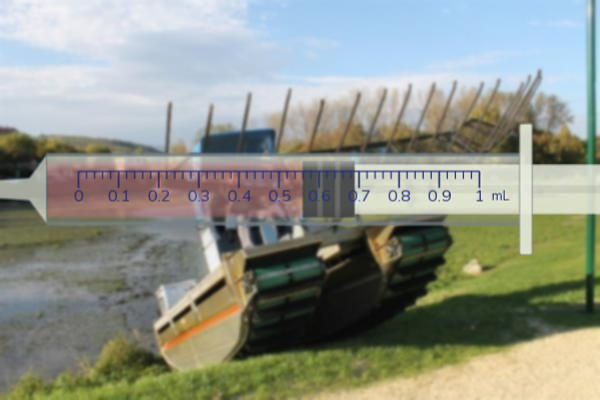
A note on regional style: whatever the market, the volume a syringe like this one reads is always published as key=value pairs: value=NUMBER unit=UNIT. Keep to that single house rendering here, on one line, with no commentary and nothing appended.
value=0.56 unit=mL
